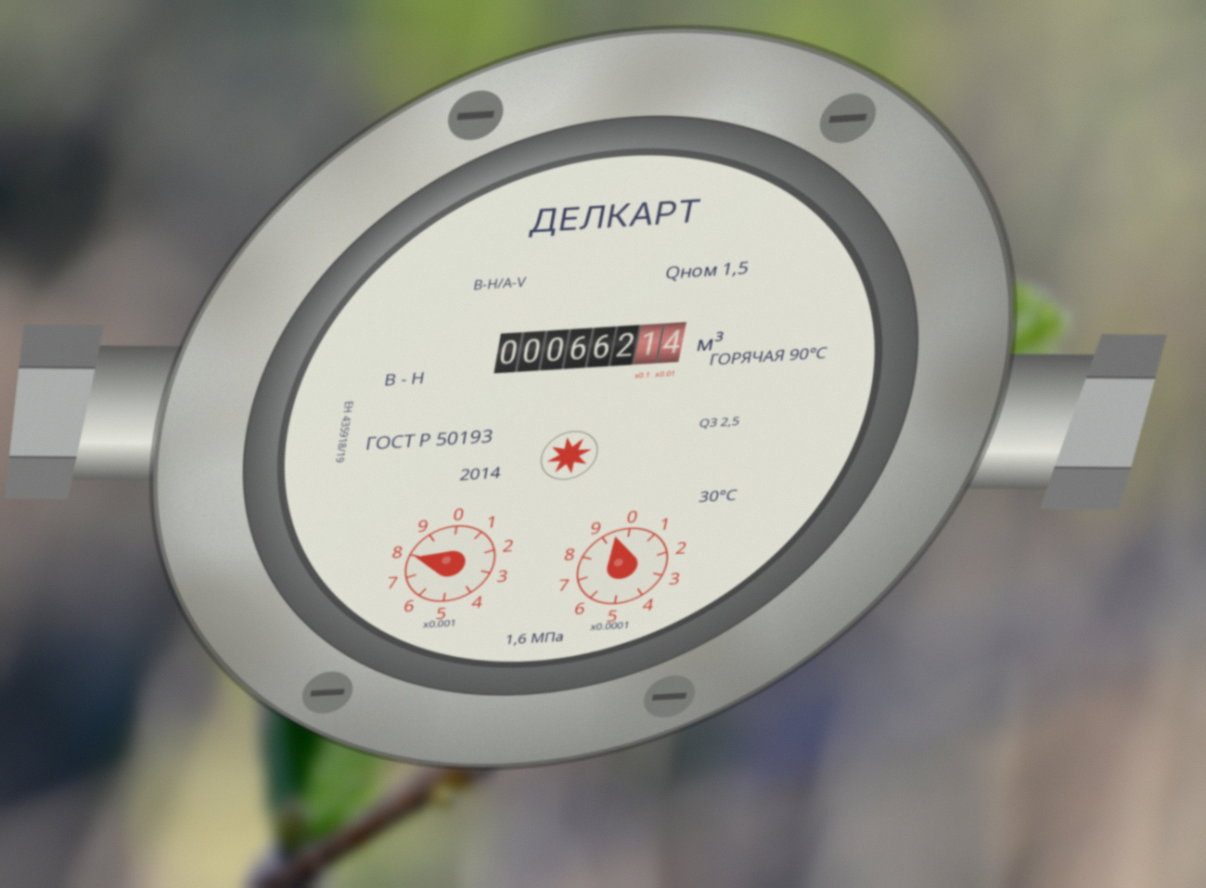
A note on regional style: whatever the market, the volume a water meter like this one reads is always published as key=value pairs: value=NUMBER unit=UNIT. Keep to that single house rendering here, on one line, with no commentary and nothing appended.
value=662.1479 unit=m³
